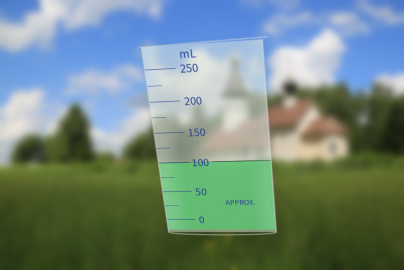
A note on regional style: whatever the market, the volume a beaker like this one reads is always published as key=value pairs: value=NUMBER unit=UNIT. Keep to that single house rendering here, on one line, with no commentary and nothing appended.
value=100 unit=mL
